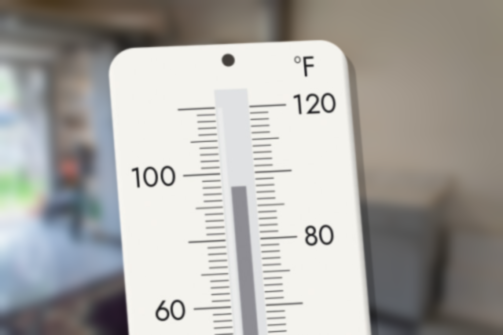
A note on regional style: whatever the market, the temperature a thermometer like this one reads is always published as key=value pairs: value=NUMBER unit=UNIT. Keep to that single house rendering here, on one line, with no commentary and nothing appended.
value=96 unit=°F
